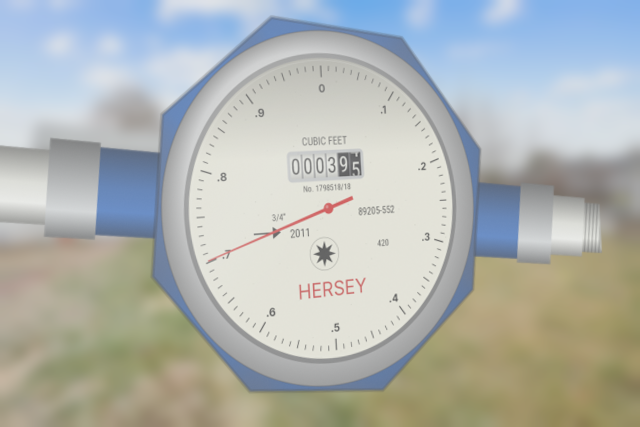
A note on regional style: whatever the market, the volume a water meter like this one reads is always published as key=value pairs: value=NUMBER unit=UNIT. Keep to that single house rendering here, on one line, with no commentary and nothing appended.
value=394.70 unit=ft³
